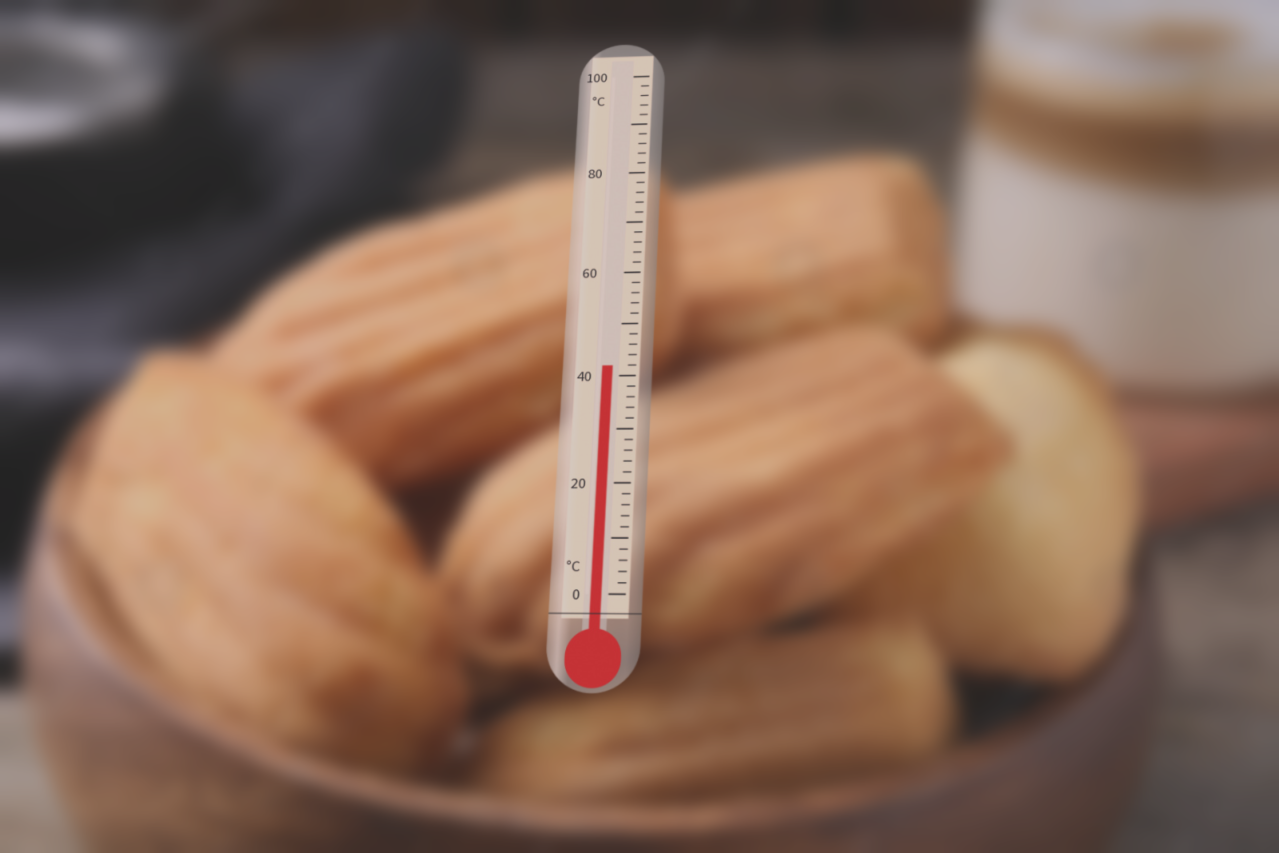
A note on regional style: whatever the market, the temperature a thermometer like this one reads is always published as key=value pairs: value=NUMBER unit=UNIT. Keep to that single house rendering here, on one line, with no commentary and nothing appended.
value=42 unit=°C
